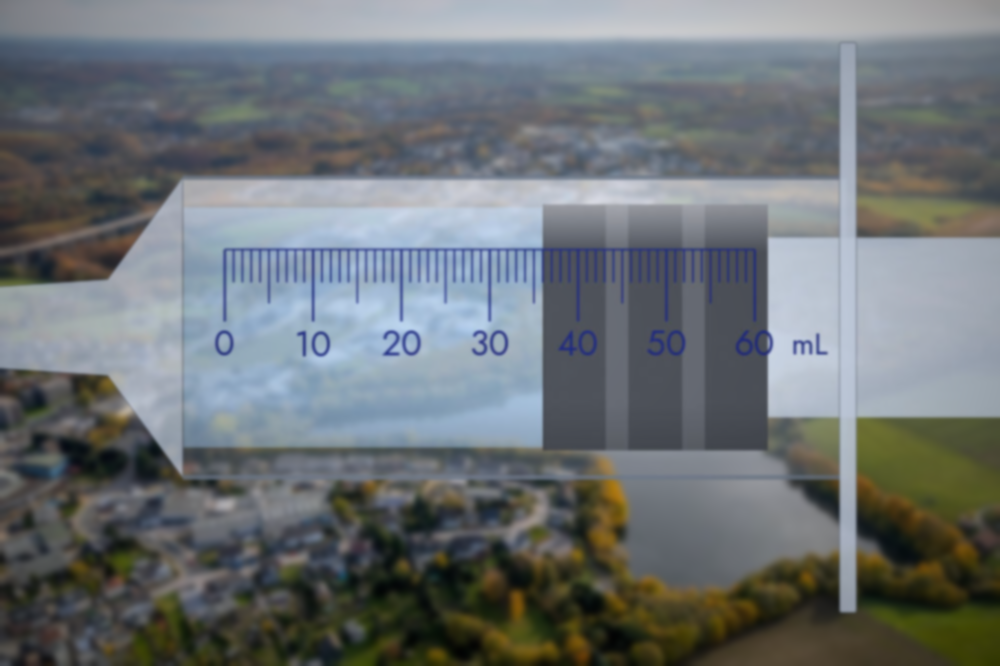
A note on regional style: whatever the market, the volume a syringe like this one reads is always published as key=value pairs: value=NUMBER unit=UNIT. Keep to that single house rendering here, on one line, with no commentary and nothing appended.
value=36 unit=mL
